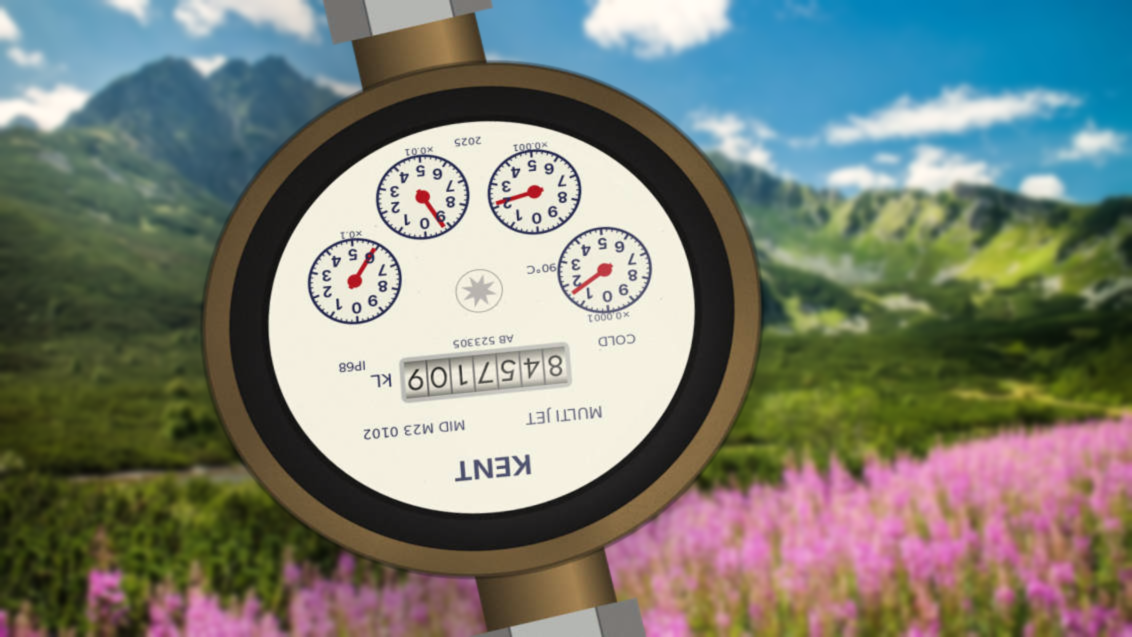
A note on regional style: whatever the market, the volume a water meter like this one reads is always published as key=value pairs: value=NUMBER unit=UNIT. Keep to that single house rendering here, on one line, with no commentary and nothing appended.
value=8457109.5921 unit=kL
